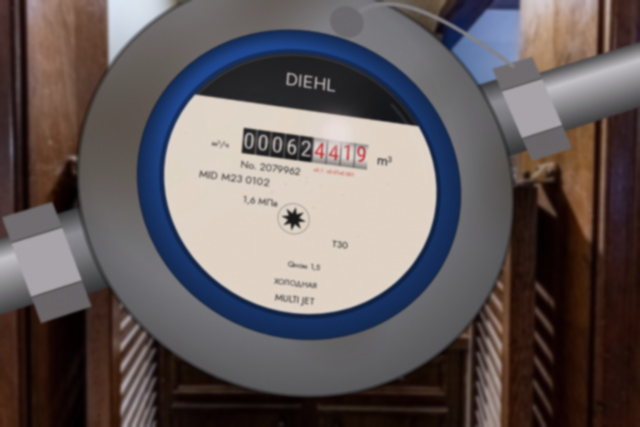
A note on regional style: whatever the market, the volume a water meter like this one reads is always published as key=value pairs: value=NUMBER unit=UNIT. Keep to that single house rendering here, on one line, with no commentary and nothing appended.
value=62.4419 unit=m³
